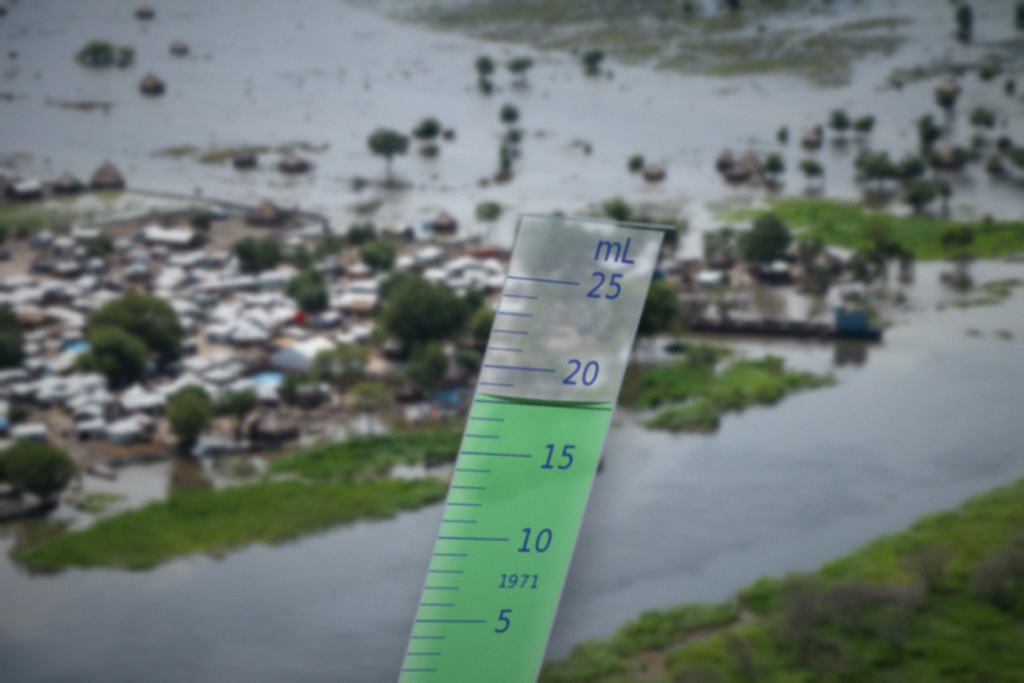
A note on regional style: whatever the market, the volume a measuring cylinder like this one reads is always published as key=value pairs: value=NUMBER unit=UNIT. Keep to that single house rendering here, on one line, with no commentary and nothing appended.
value=18 unit=mL
